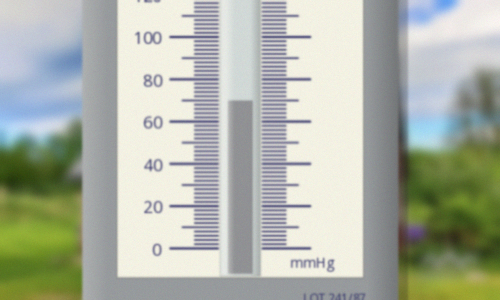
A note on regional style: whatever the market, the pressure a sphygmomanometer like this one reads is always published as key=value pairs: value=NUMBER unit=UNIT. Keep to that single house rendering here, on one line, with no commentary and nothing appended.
value=70 unit=mmHg
